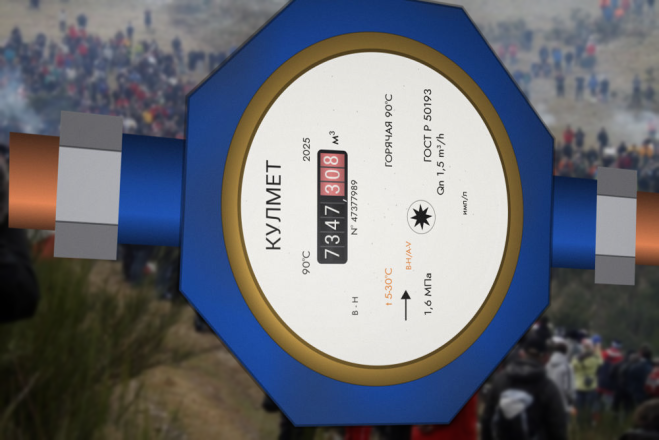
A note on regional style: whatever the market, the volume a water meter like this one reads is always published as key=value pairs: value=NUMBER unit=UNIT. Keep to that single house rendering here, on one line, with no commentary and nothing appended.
value=7347.308 unit=m³
